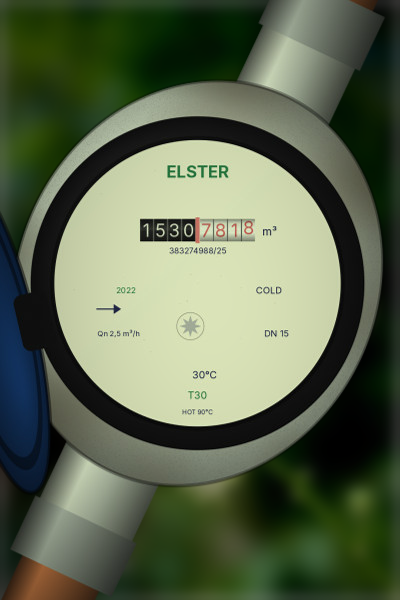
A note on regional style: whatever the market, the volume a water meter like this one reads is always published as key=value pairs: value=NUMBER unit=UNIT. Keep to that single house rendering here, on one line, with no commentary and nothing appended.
value=1530.7818 unit=m³
